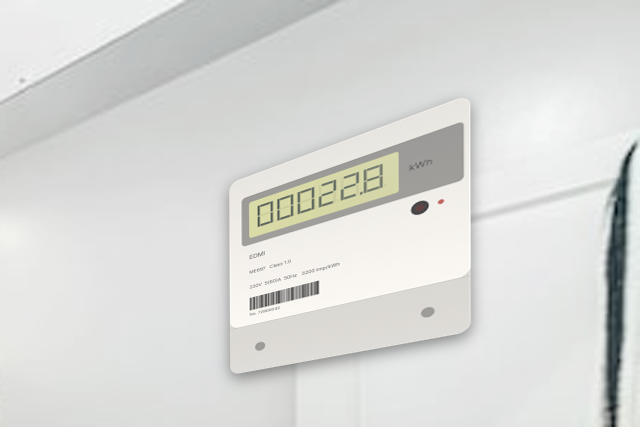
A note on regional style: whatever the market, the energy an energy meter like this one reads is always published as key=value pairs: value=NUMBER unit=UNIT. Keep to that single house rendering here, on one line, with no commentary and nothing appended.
value=22.8 unit=kWh
